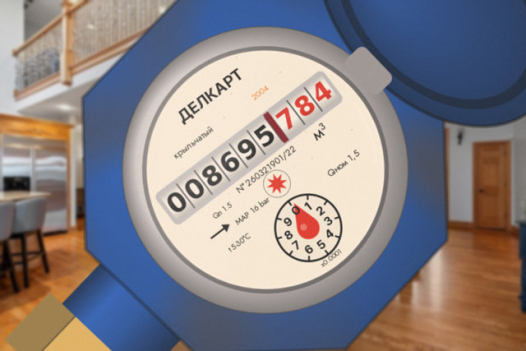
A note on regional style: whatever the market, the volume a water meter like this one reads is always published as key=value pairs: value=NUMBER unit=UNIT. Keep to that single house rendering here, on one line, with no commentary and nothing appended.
value=8695.7840 unit=m³
